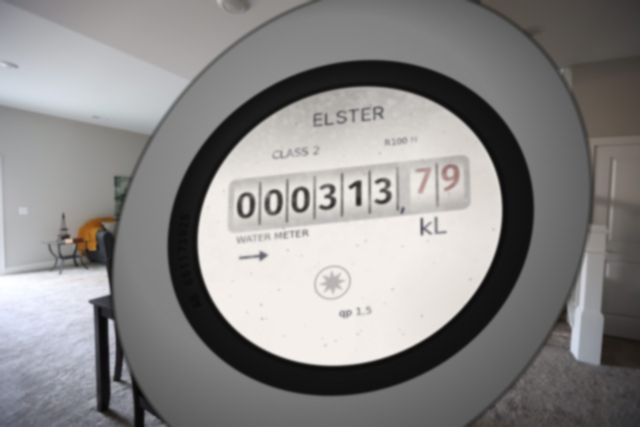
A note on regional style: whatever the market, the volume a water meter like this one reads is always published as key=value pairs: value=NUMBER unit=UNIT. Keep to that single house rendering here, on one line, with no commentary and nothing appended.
value=313.79 unit=kL
